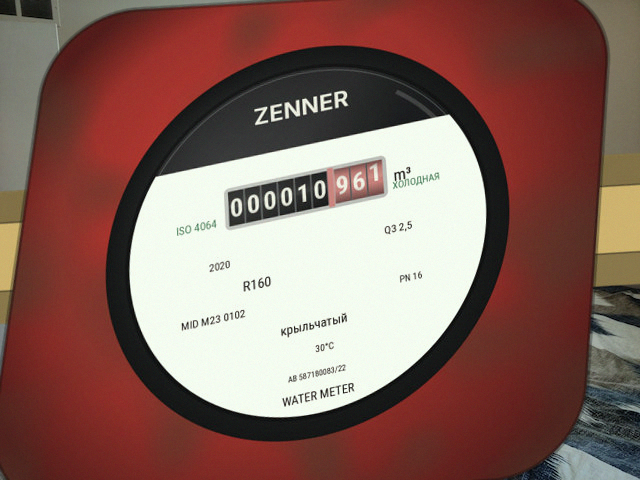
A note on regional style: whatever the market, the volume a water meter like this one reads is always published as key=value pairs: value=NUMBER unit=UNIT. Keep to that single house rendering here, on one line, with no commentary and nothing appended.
value=10.961 unit=m³
